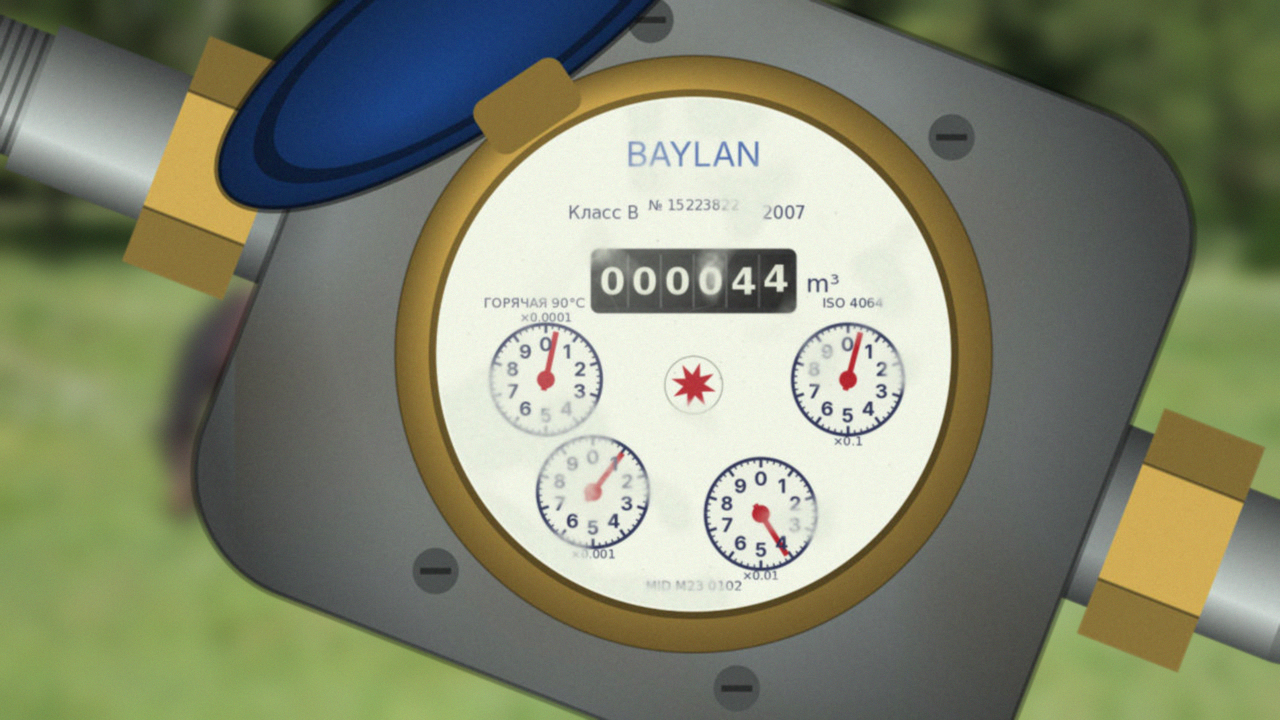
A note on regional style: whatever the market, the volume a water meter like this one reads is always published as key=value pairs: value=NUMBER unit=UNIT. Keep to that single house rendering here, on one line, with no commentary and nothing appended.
value=44.0410 unit=m³
